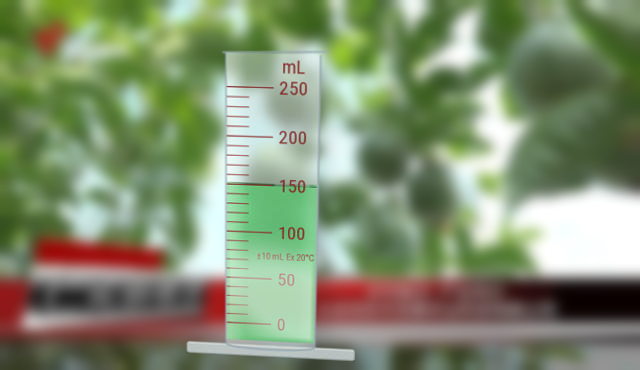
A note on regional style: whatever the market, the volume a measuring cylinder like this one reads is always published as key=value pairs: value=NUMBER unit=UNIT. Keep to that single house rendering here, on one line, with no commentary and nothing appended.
value=150 unit=mL
